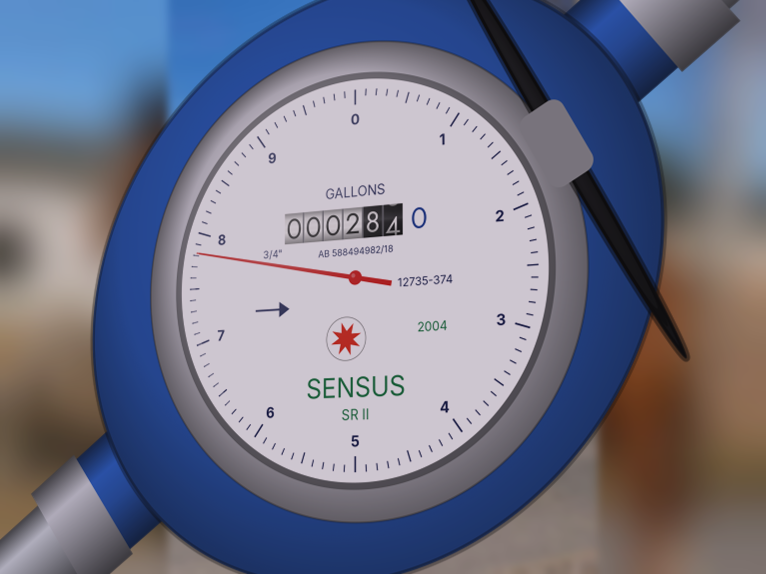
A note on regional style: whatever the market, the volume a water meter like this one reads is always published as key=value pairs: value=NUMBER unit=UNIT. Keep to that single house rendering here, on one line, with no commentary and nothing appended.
value=2837.8 unit=gal
